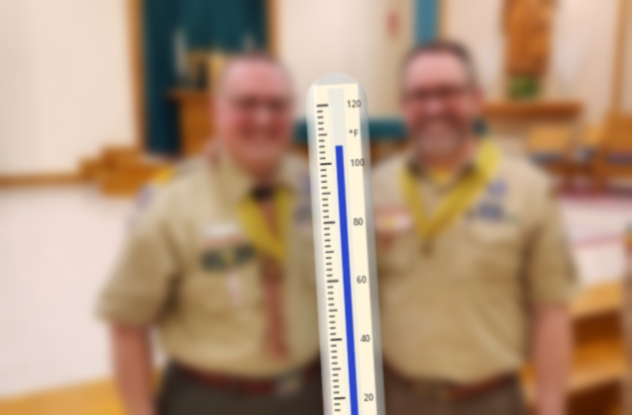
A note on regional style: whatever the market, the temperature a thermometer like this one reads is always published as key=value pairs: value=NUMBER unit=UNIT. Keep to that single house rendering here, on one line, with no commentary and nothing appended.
value=106 unit=°F
